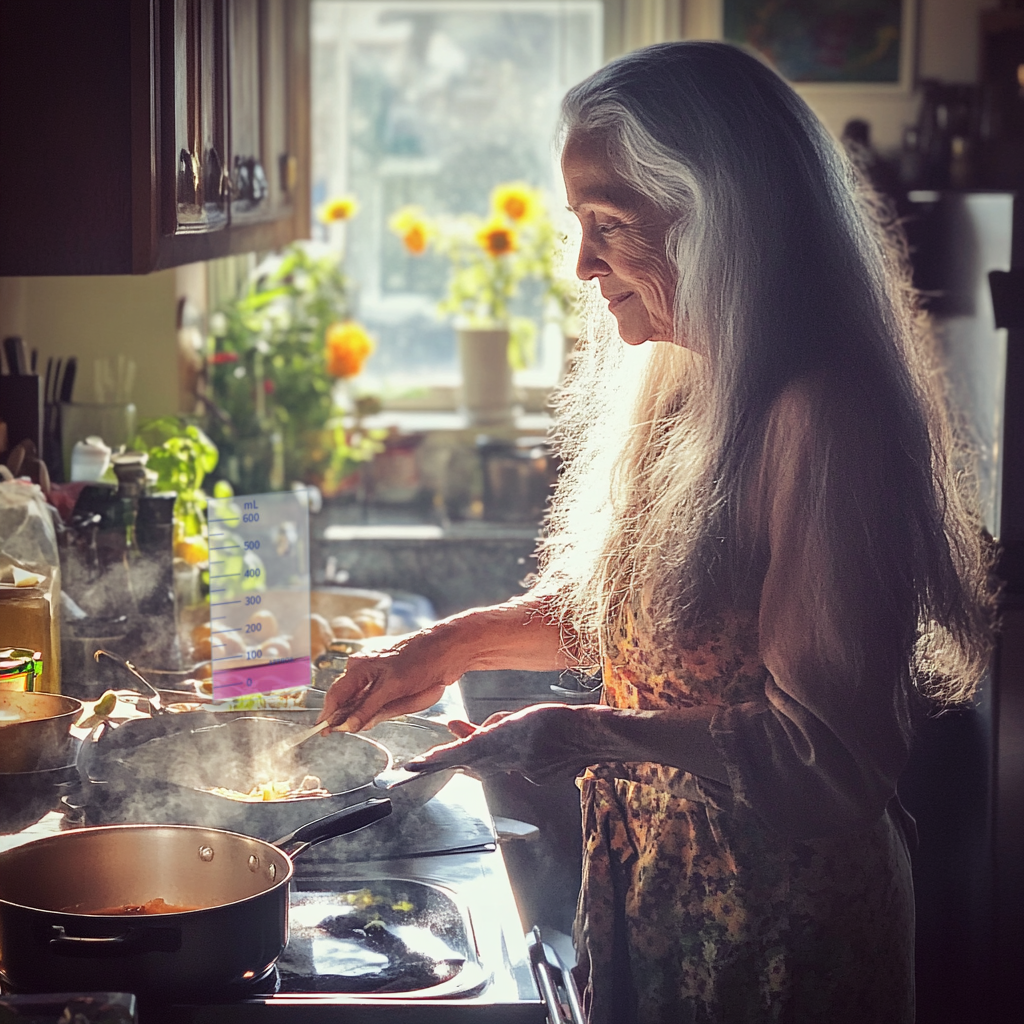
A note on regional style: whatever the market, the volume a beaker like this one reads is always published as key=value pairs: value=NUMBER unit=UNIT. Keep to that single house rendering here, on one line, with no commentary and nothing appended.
value=50 unit=mL
